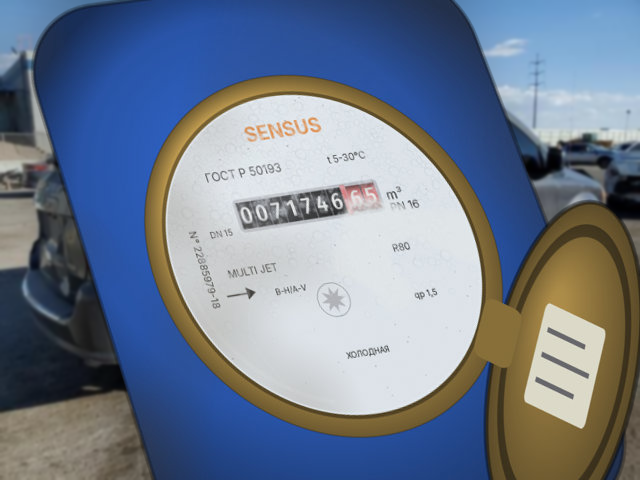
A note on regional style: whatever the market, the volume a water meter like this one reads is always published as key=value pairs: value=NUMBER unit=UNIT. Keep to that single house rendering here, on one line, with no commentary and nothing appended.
value=71746.65 unit=m³
